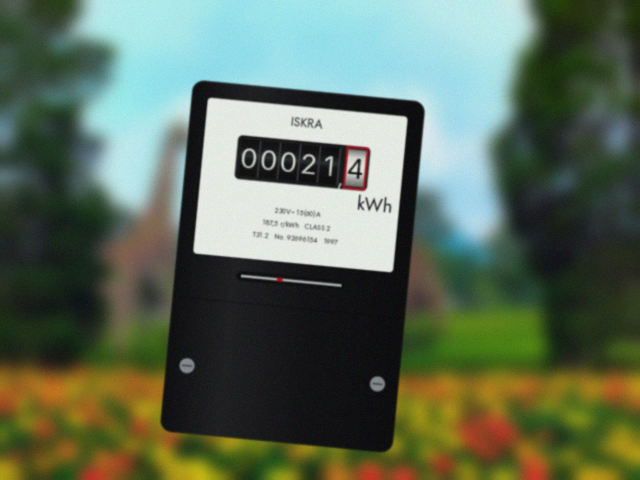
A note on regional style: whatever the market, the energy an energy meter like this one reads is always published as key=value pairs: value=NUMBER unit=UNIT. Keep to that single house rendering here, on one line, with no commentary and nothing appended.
value=21.4 unit=kWh
